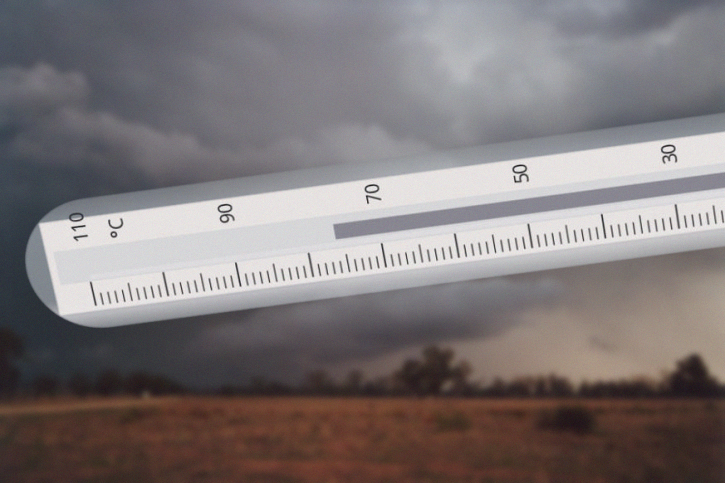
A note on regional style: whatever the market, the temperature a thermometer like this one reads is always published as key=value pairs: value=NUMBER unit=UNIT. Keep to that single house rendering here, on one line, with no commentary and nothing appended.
value=76 unit=°C
